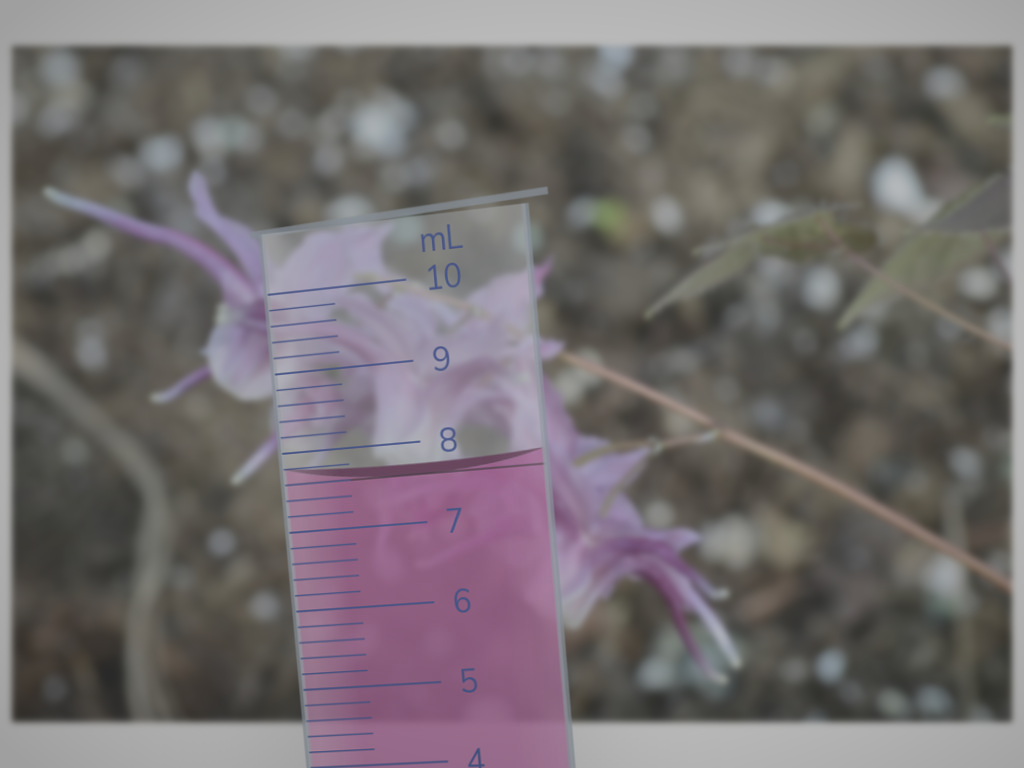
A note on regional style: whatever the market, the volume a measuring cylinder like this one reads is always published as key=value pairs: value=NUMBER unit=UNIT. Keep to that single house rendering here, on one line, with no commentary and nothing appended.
value=7.6 unit=mL
